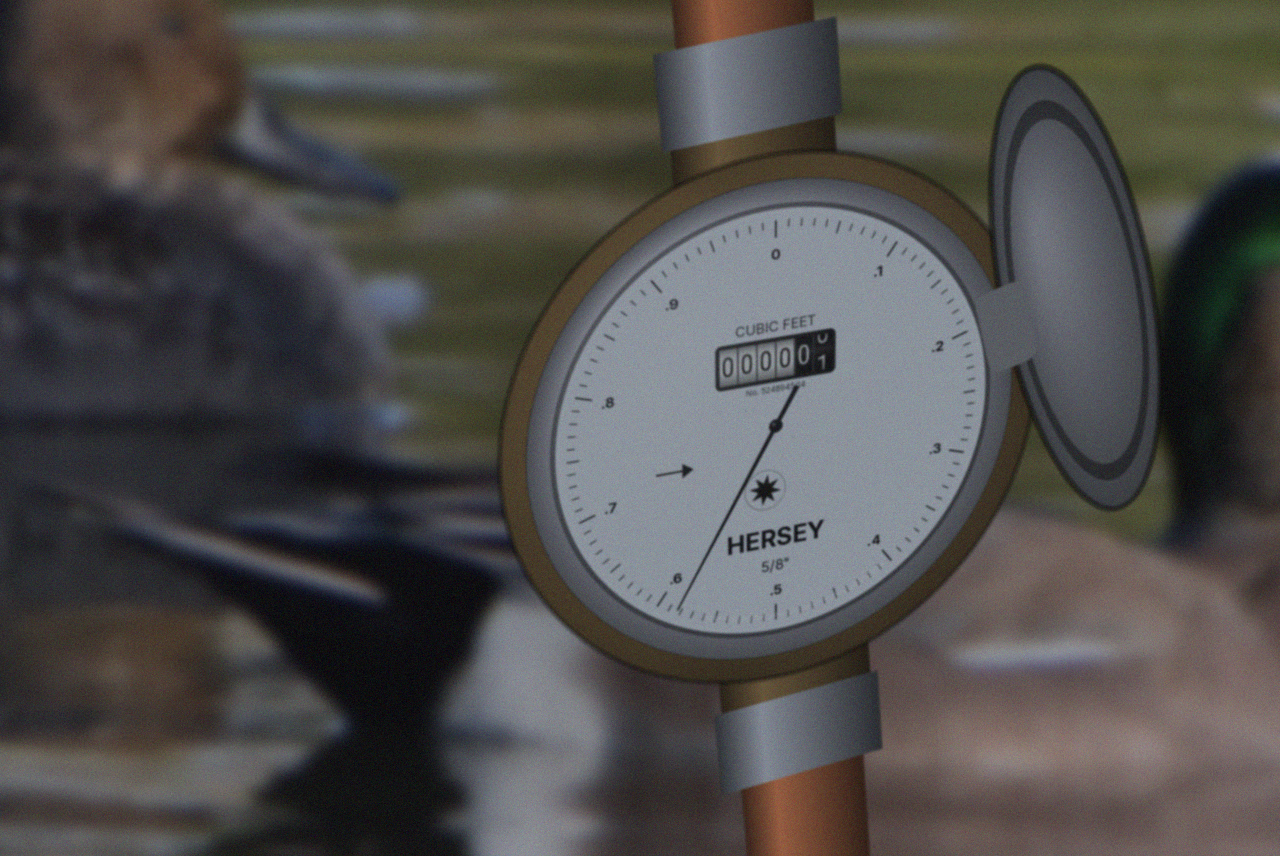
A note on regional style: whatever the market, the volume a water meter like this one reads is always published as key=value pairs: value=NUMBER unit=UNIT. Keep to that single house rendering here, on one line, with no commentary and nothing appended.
value=0.58 unit=ft³
